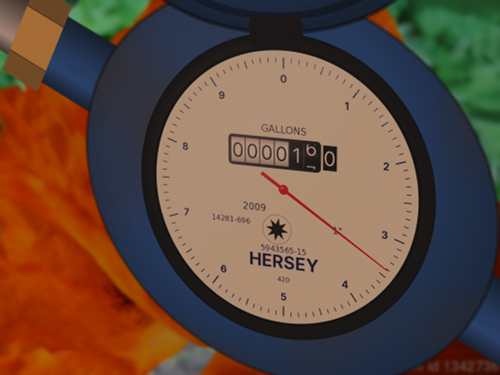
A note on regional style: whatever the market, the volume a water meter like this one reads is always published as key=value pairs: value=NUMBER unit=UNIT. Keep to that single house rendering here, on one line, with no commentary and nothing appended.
value=163.4 unit=gal
